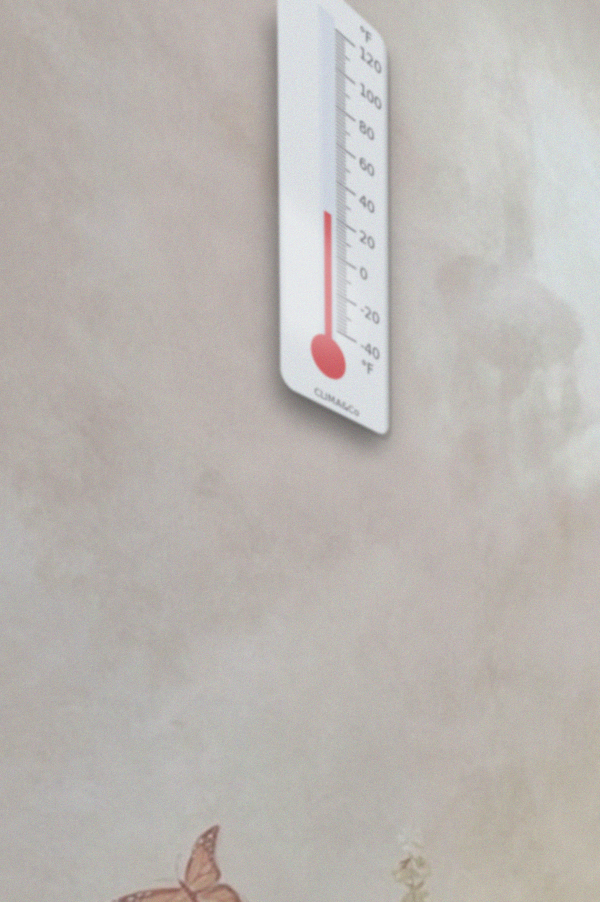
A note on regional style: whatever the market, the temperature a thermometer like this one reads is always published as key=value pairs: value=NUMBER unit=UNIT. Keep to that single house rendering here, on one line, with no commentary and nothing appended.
value=20 unit=°F
